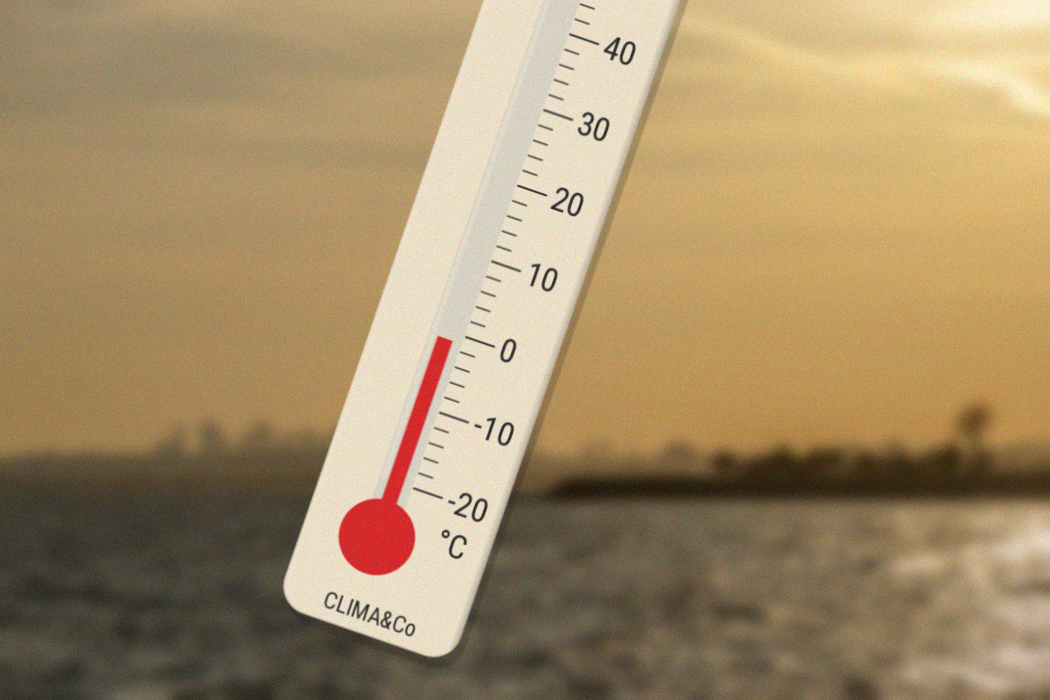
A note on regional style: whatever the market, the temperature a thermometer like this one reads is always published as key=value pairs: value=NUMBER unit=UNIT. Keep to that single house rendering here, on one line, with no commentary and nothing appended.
value=-1 unit=°C
